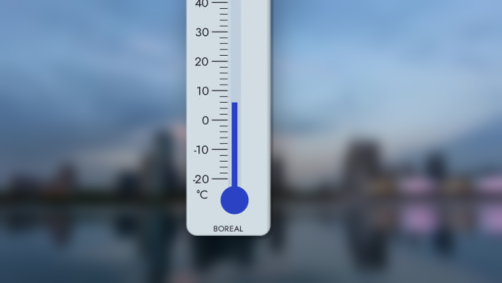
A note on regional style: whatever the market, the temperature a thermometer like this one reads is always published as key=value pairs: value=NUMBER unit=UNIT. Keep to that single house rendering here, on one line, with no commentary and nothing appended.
value=6 unit=°C
